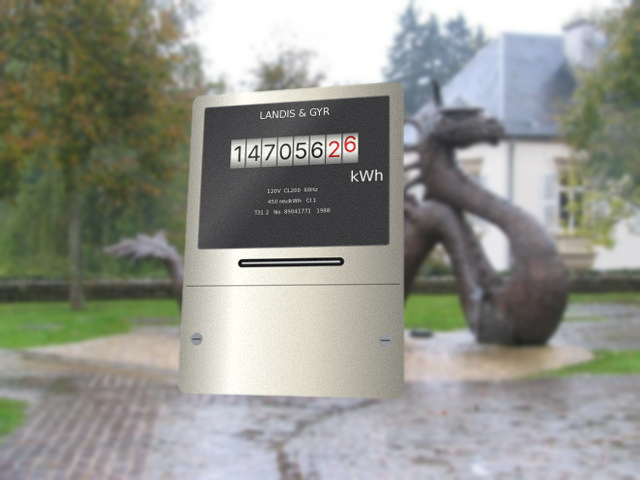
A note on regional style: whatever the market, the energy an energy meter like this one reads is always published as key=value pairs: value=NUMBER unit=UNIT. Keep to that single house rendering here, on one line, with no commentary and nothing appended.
value=147056.26 unit=kWh
